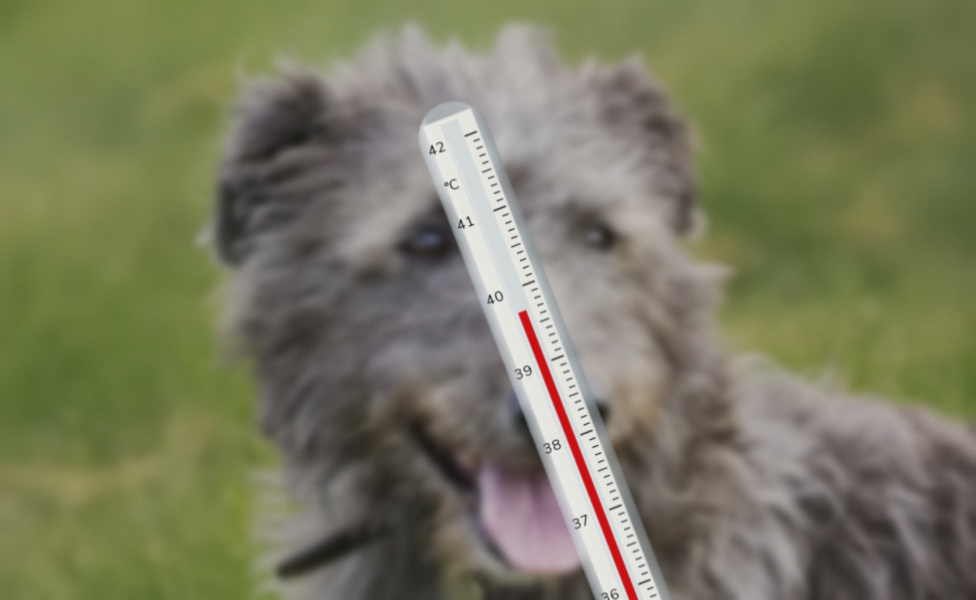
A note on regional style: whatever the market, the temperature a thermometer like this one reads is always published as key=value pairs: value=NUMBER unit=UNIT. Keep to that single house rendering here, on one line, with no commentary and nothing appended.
value=39.7 unit=°C
